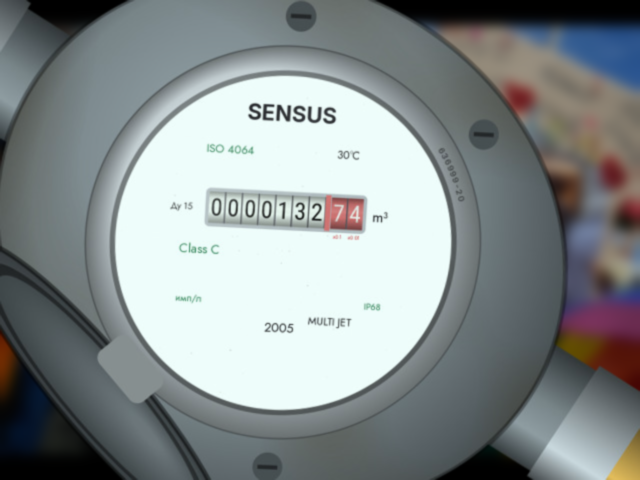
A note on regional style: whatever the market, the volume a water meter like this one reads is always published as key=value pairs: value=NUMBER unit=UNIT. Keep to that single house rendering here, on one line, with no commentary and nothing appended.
value=132.74 unit=m³
